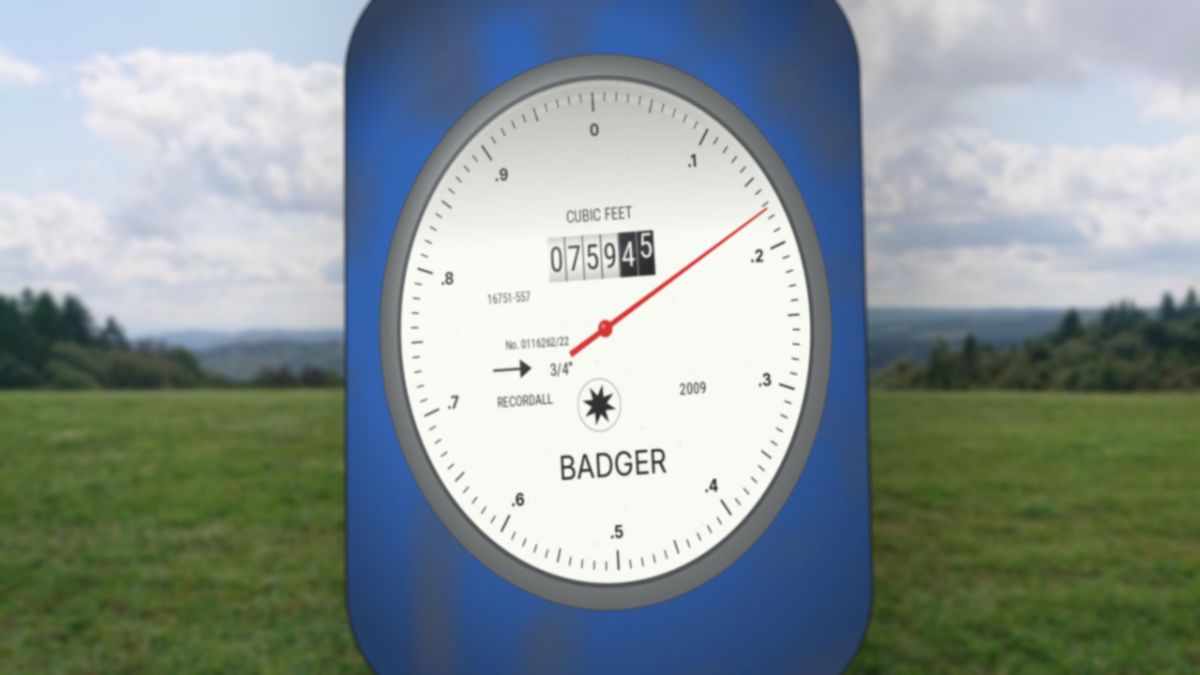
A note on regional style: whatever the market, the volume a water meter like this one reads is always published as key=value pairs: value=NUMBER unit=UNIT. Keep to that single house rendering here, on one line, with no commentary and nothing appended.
value=75945.17 unit=ft³
